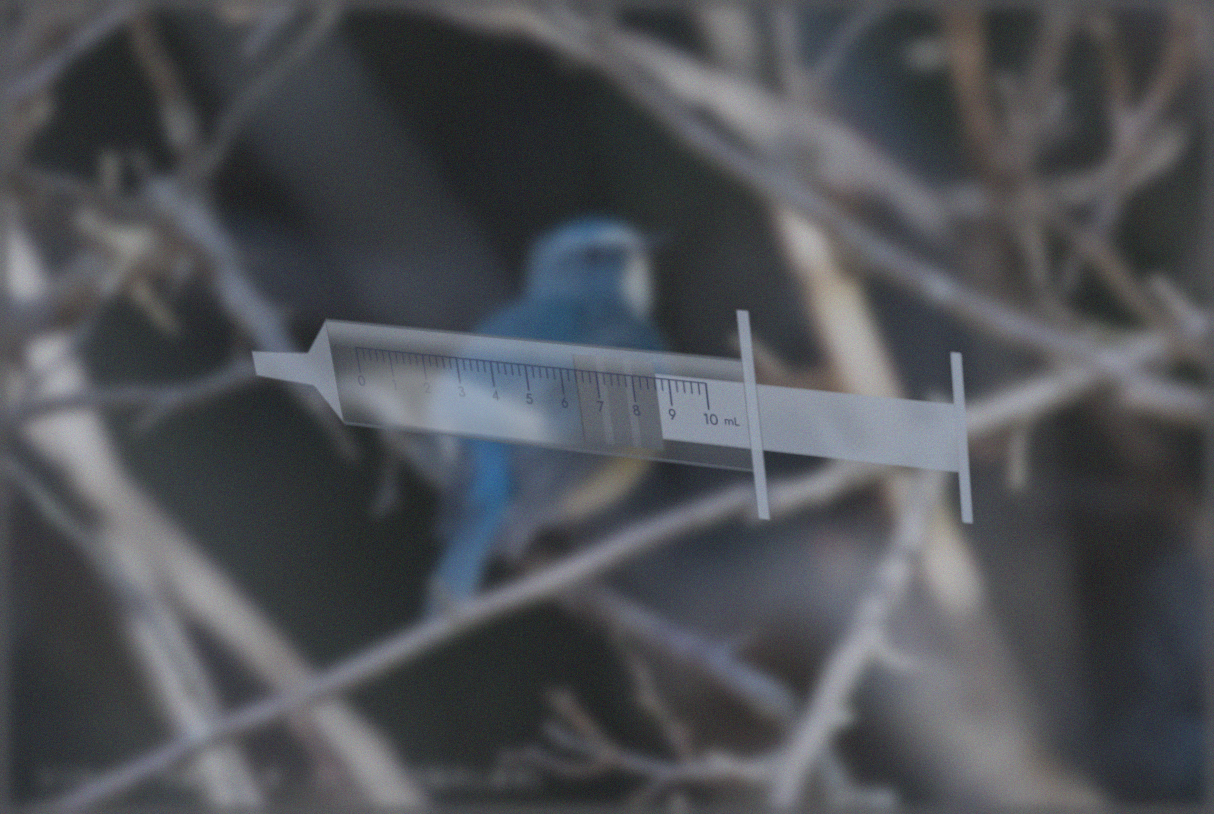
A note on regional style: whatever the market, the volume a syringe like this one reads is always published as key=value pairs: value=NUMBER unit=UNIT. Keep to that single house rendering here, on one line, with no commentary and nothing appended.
value=6.4 unit=mL
